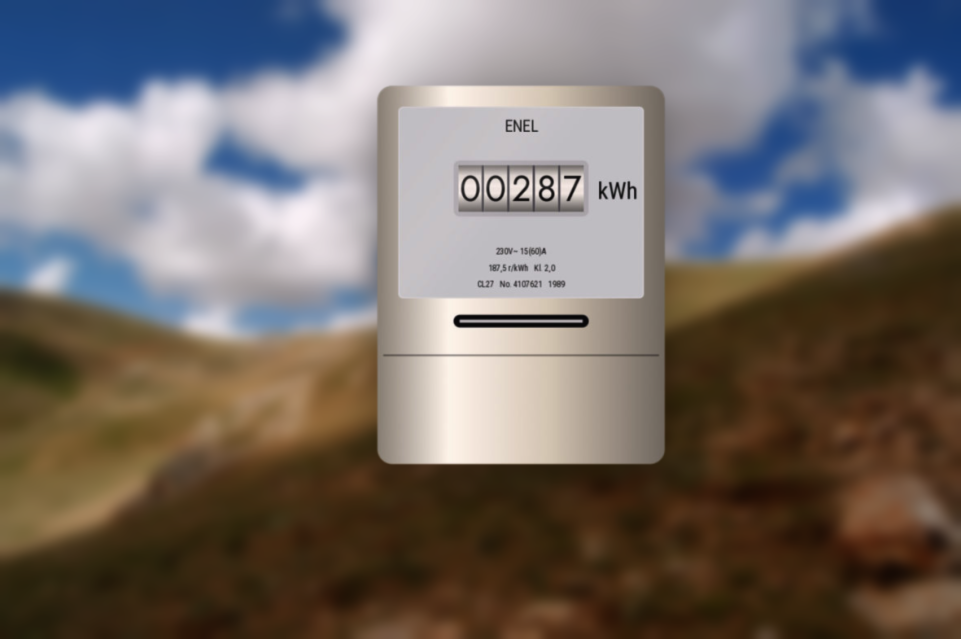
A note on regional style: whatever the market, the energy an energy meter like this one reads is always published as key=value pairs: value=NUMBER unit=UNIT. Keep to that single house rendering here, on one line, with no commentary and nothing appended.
value=287 unit=kWh
